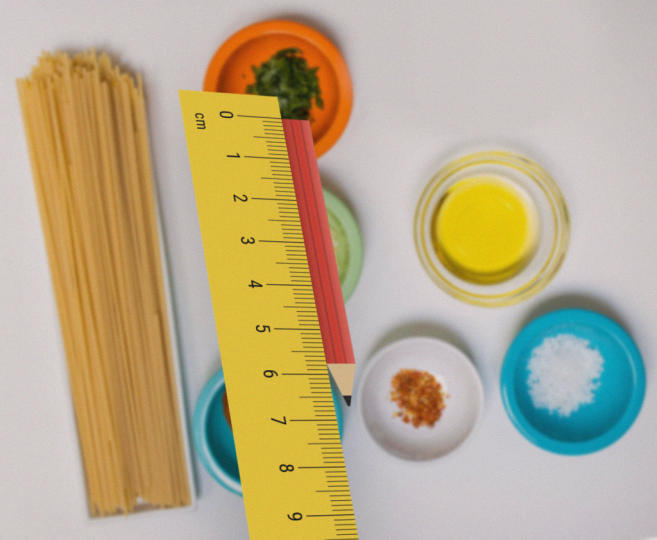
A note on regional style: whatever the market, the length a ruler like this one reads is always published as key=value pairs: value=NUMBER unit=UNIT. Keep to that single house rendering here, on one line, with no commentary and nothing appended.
value=6.7 unit=cm
